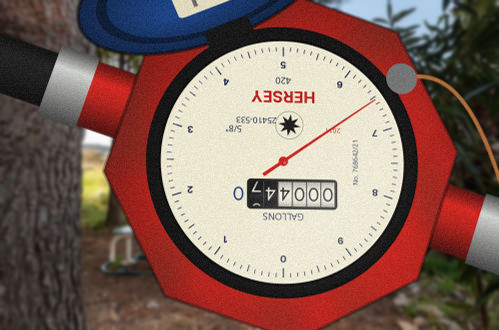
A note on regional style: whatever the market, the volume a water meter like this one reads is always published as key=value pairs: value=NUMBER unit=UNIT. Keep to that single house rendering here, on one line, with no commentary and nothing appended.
value=4466.5 unit=gal
